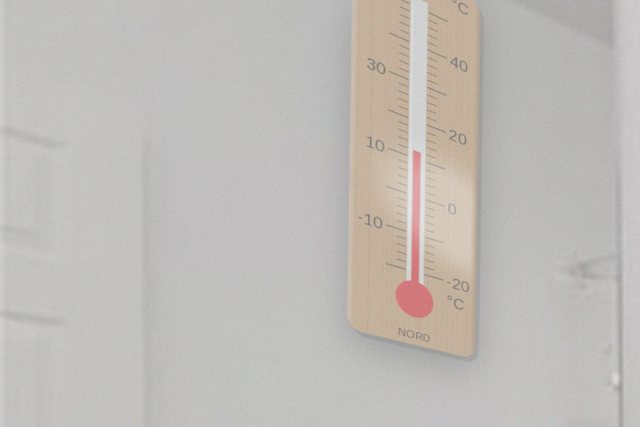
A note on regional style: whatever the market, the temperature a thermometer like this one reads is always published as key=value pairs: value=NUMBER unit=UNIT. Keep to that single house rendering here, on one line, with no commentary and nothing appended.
value=12 unit=°C
